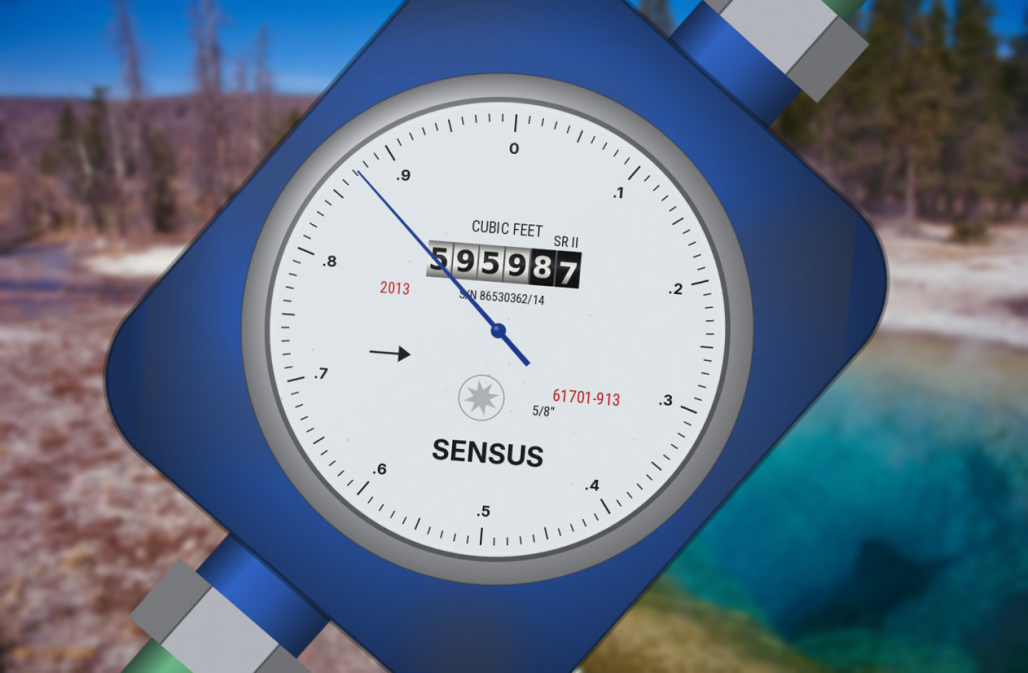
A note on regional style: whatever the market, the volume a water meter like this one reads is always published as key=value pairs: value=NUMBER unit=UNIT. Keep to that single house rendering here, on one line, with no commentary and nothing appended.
value=595986.87 unit=ft³
